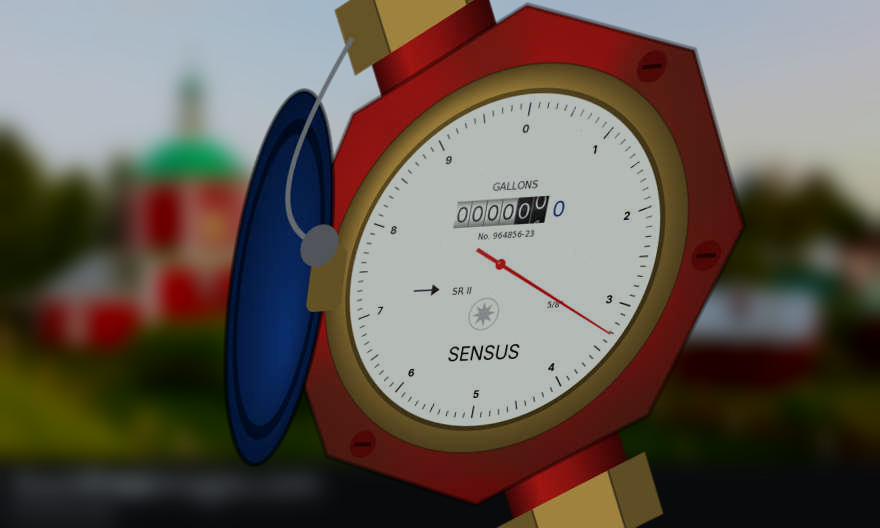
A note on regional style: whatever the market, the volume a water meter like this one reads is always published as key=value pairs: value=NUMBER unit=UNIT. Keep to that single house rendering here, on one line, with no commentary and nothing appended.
value=3.3 unit=gal
